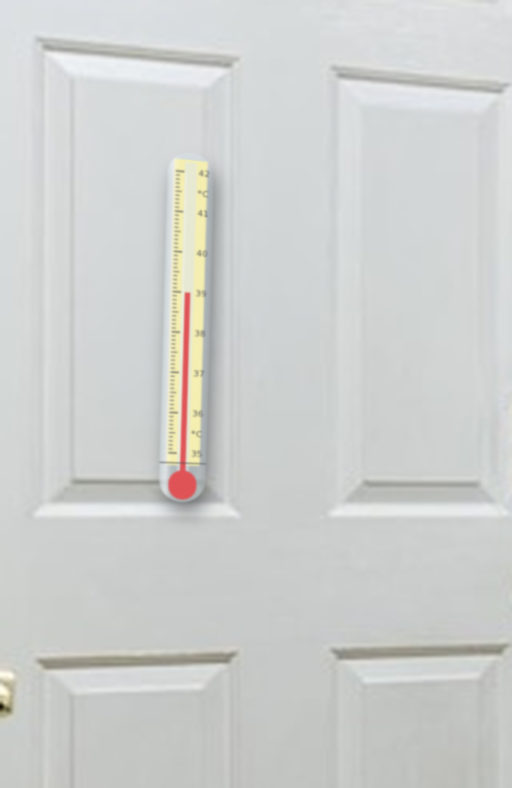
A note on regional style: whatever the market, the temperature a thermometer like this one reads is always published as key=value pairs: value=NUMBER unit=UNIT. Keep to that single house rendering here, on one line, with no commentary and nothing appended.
value=39 unit=°C
